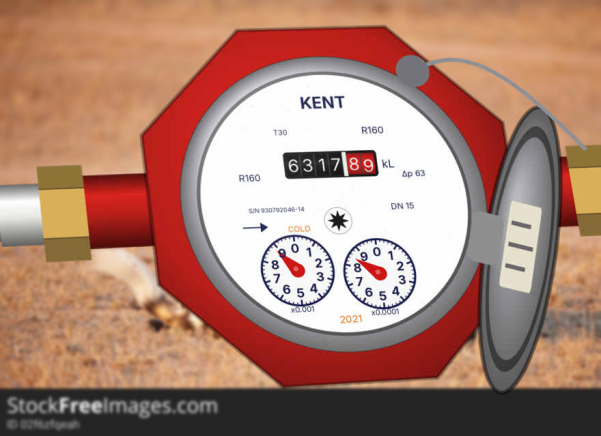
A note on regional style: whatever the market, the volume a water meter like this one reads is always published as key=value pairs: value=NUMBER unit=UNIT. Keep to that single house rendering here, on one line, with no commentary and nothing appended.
value=6317.8888 unit=kL
